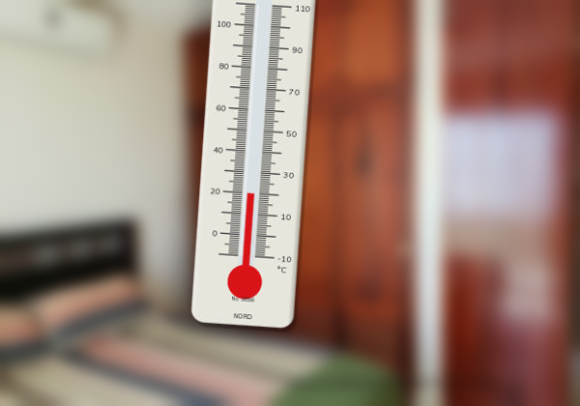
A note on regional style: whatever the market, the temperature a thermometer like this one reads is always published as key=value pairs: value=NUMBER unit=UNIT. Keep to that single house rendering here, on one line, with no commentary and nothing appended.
value=20 unit=°C
